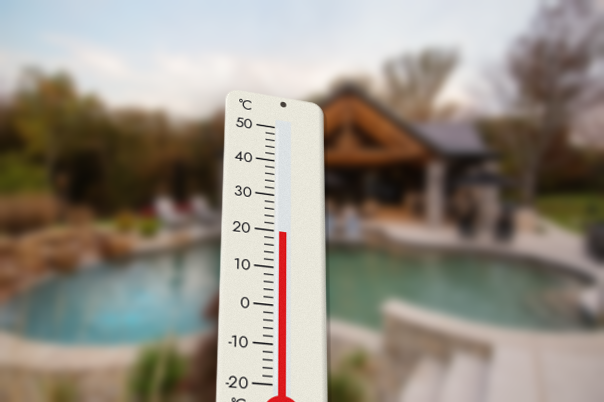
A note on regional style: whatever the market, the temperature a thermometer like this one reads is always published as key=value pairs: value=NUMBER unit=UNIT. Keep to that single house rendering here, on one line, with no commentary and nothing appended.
value=20 unit=°C
